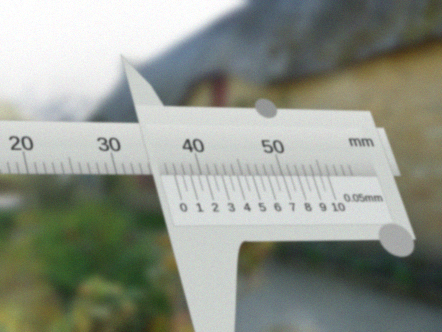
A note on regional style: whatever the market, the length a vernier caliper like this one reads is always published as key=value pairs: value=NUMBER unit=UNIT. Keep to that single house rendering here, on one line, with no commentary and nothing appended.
value=36.8 unit=mm
